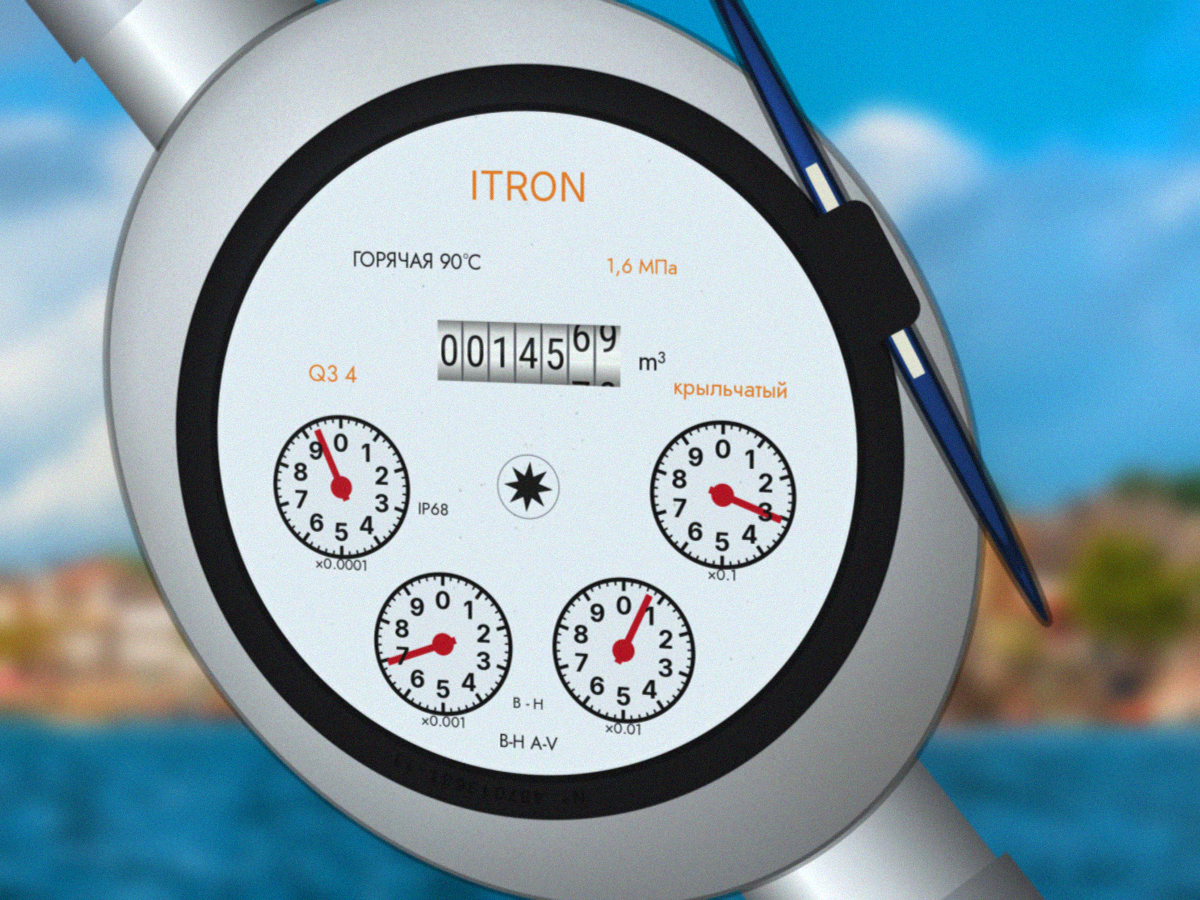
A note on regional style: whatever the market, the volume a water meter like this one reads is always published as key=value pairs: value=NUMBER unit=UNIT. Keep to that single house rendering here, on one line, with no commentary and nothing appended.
value=14569.3069 unit=m³
